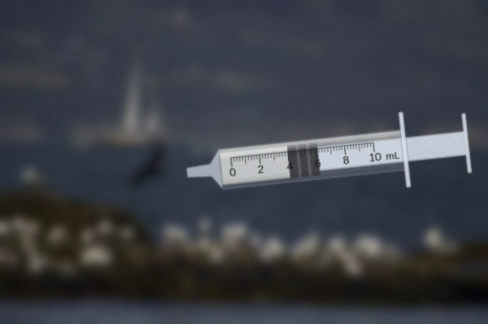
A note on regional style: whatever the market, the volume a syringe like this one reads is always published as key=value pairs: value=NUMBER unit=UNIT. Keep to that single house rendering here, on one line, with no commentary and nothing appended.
value=4 unit=mL
